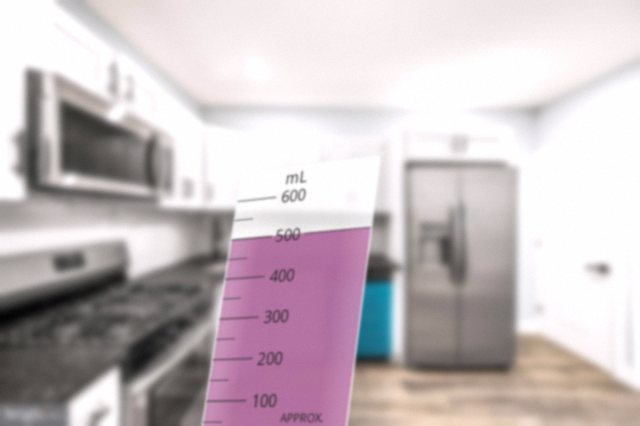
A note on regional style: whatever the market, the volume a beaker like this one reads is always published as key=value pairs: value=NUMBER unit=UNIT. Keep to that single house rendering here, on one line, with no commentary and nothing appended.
value=500 unit=mL
